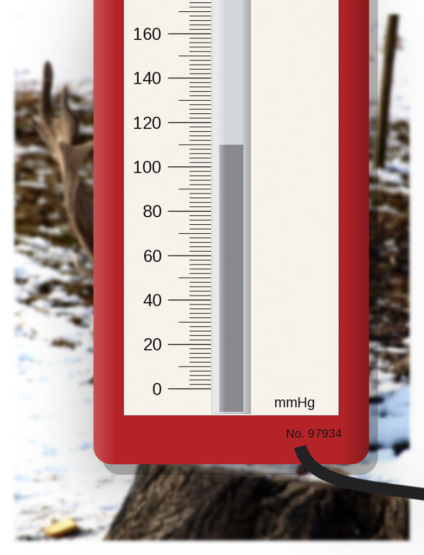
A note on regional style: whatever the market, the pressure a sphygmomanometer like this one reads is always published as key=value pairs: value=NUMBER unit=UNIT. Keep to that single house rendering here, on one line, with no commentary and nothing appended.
value=110 unit=mmHg
